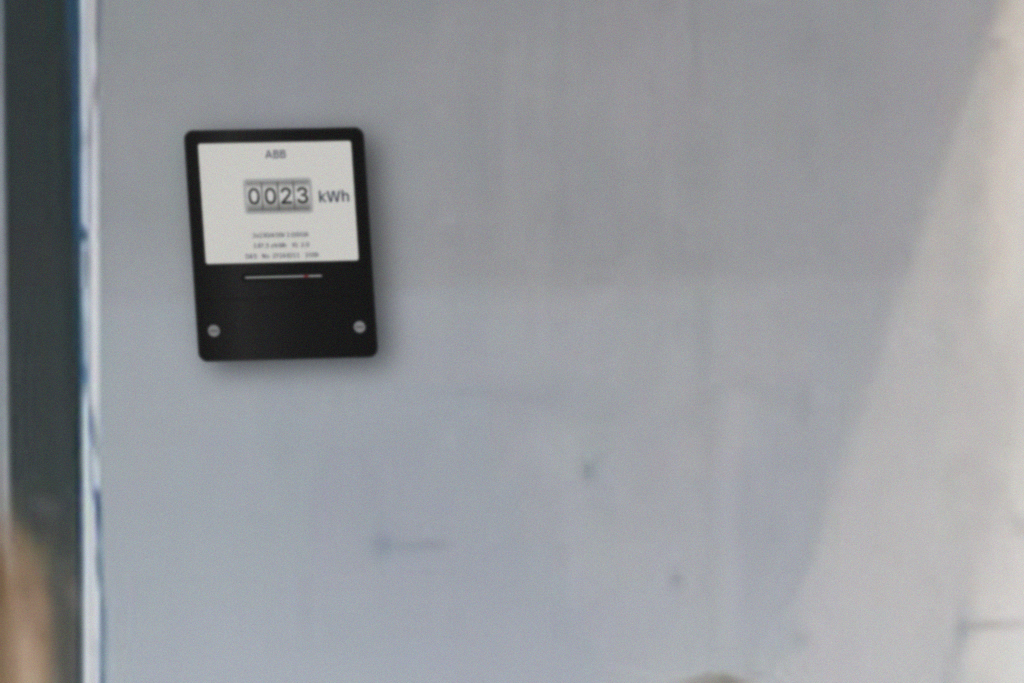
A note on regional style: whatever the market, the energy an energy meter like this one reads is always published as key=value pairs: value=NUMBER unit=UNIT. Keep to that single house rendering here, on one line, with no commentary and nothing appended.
value=23 unit=kWh
